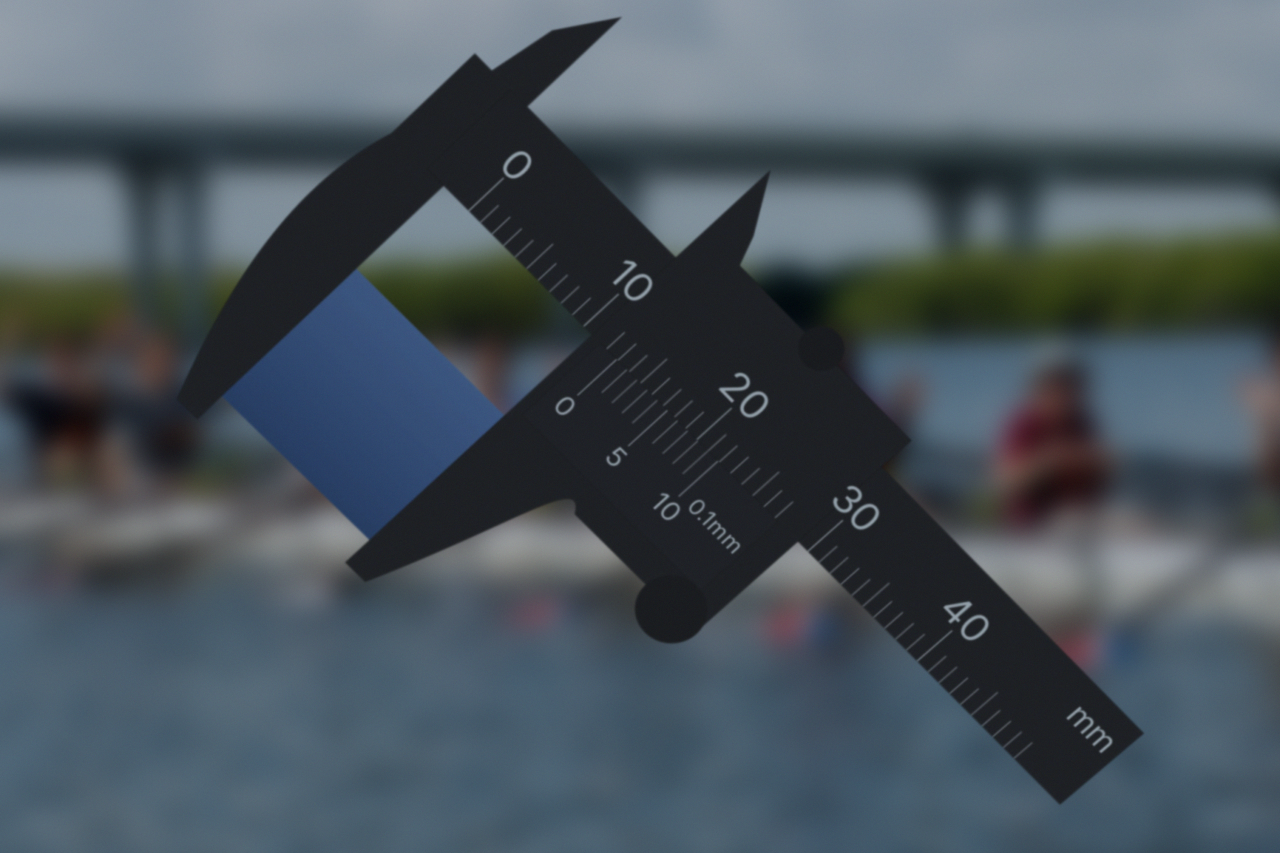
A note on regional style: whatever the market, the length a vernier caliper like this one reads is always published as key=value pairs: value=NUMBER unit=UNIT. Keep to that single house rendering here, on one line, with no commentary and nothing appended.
value=12.9 unit=mm
